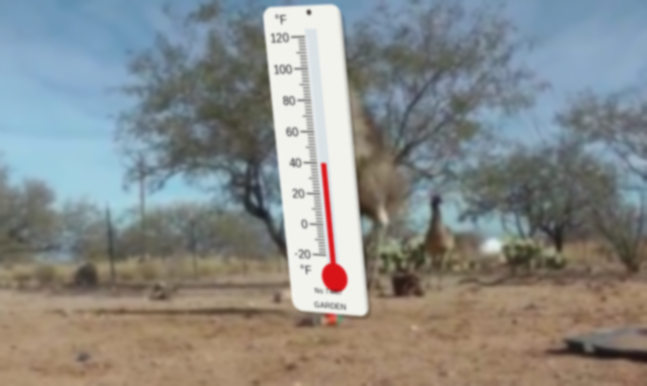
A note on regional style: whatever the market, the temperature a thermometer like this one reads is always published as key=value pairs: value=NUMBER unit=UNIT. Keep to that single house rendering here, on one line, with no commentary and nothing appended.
value=40 unit=°F
